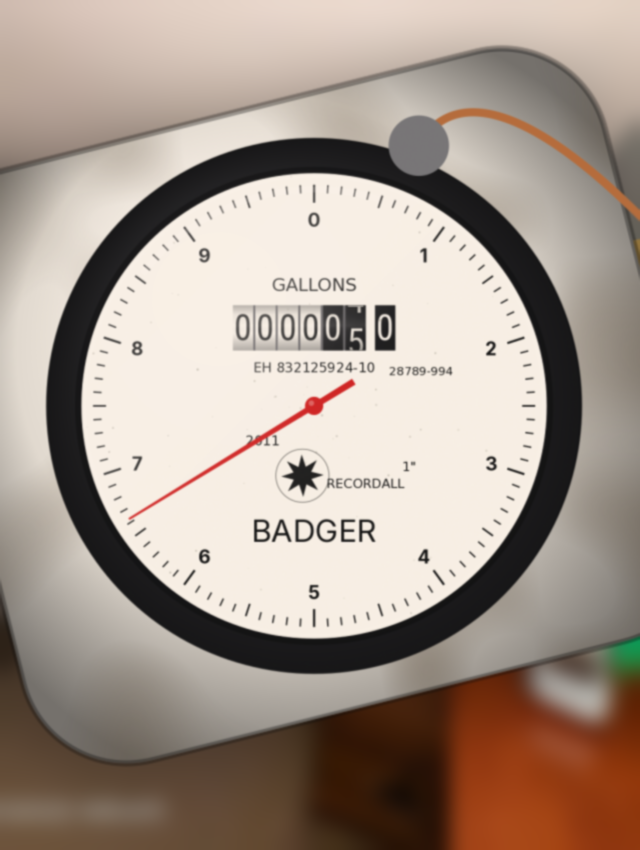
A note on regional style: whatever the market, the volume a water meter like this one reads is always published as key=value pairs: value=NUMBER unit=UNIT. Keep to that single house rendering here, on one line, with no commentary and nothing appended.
value=46.6 unit=gal
